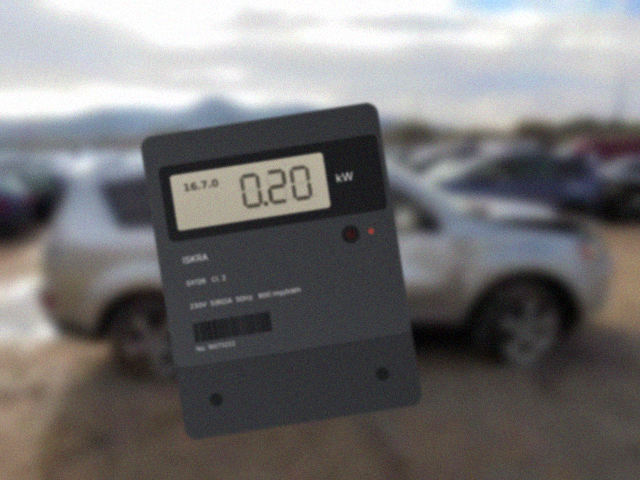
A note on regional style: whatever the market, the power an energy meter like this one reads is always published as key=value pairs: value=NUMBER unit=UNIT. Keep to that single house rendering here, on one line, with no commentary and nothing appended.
value=0.20 unit=kW
